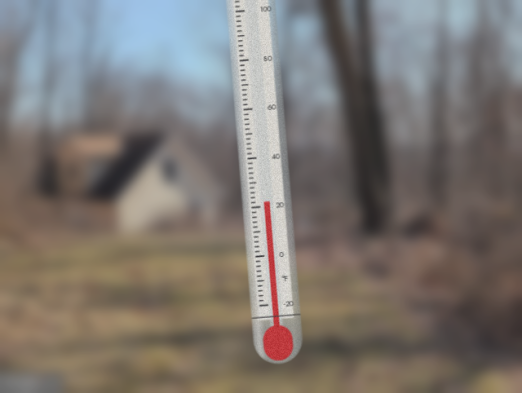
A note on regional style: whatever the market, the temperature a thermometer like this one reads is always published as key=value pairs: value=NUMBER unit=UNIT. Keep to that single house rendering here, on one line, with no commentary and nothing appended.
value=22 unit=°F
